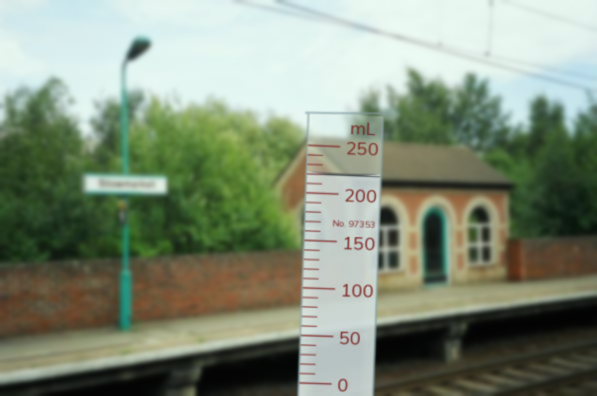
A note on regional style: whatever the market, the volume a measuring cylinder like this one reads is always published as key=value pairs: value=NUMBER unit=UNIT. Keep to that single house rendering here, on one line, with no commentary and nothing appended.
value=220 unit=mL
